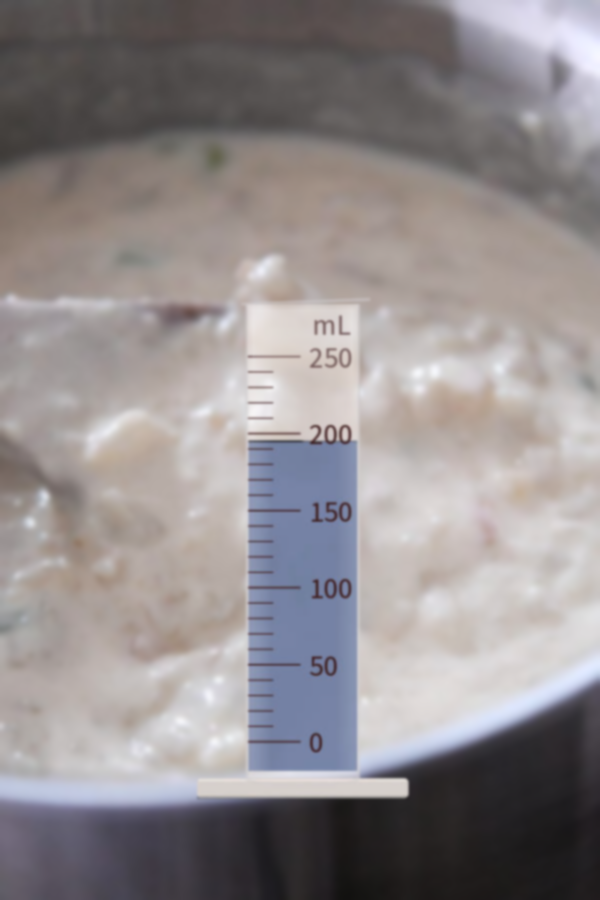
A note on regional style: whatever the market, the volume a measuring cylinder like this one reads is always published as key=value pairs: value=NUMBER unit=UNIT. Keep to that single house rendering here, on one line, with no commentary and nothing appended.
value=195 unit=mL
